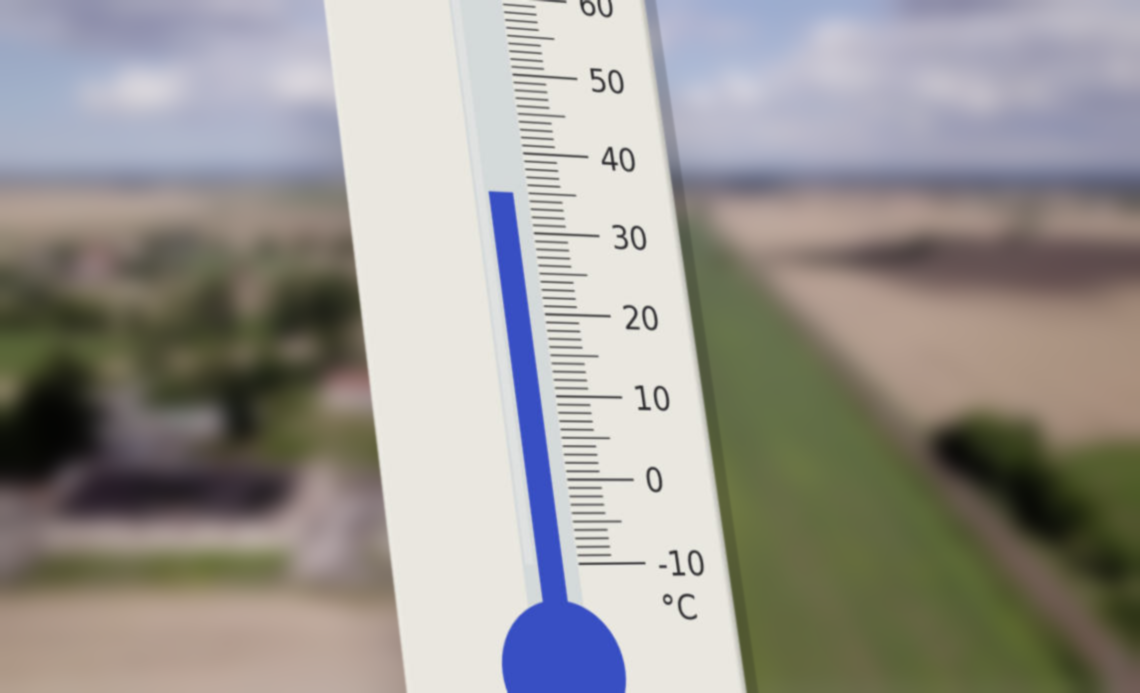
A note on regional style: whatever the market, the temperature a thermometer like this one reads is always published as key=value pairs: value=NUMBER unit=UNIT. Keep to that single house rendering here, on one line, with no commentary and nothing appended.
value=35 unit=°C
